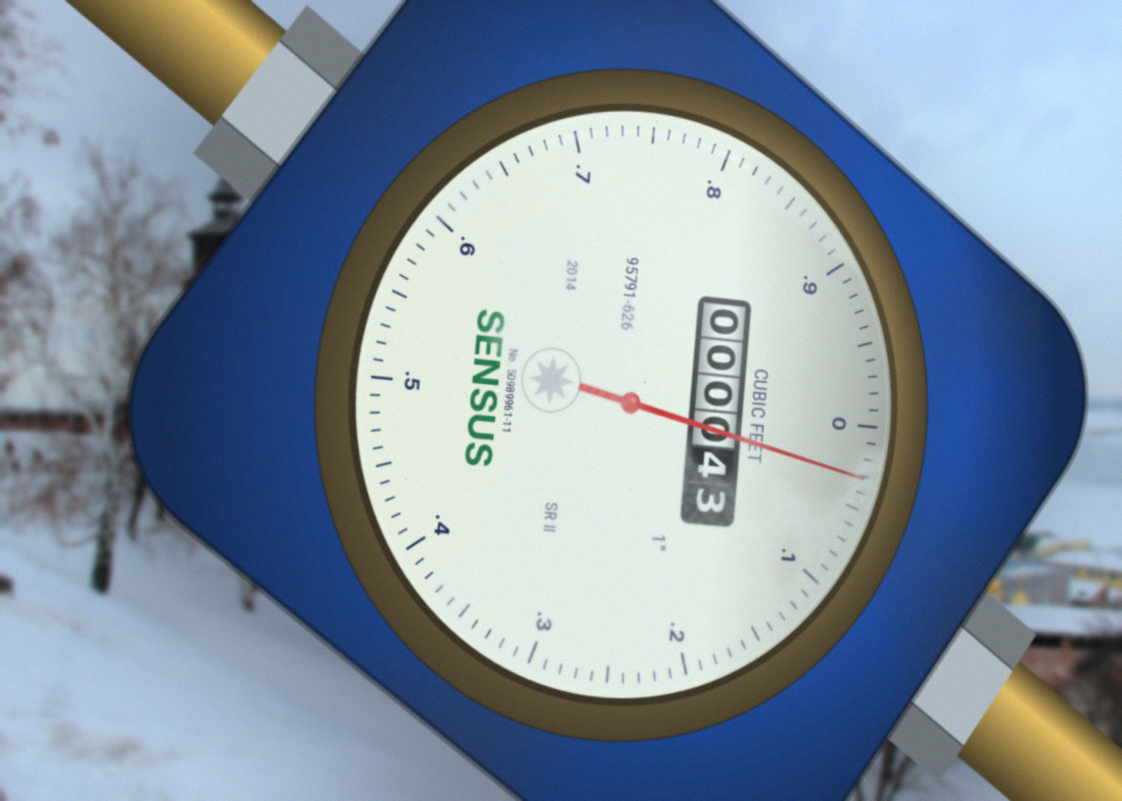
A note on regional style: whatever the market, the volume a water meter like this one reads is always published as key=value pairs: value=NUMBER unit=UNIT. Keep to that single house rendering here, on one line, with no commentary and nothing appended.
value=43.03 unit=ft³
